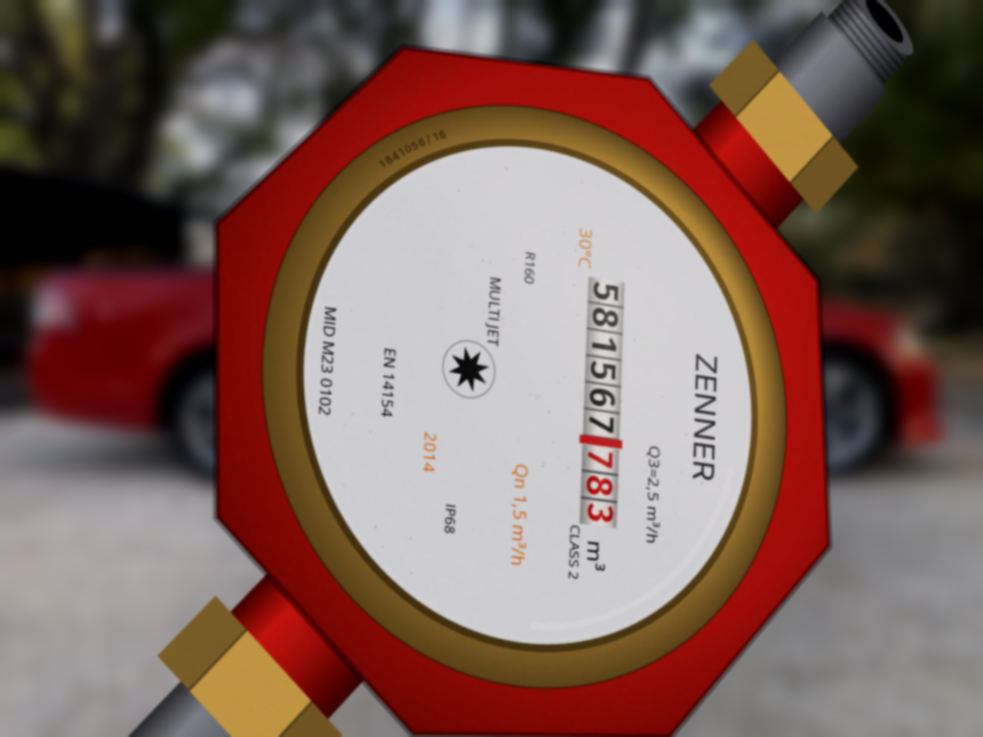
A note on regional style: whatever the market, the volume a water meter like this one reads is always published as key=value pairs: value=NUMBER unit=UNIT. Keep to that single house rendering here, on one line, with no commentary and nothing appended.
value=581567.783 unit=m³
